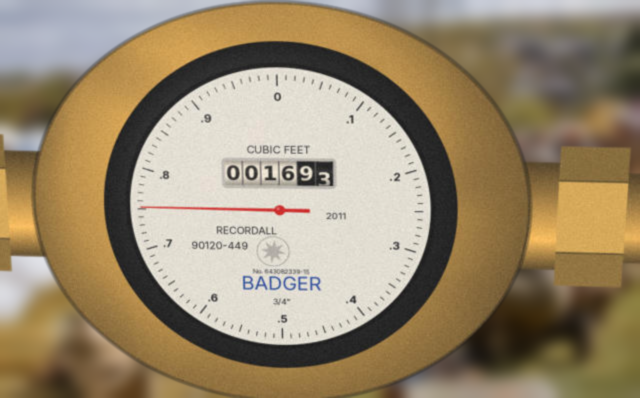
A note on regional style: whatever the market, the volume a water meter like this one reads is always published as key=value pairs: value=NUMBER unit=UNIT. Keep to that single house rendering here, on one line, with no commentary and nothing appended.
value=1692.75 unit=ft³
